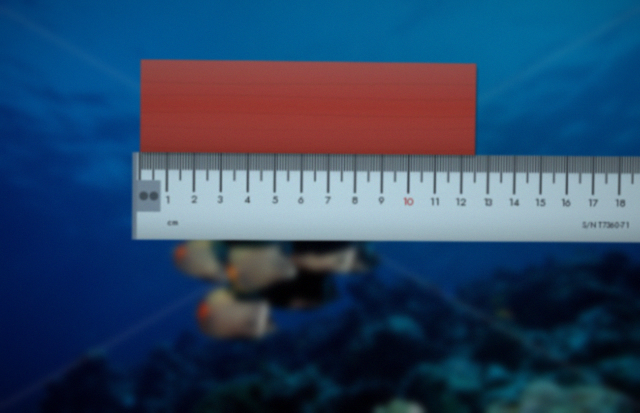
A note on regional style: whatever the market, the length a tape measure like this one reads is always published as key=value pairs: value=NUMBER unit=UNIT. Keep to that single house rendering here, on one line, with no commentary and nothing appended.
value=12.5 unit=cm
